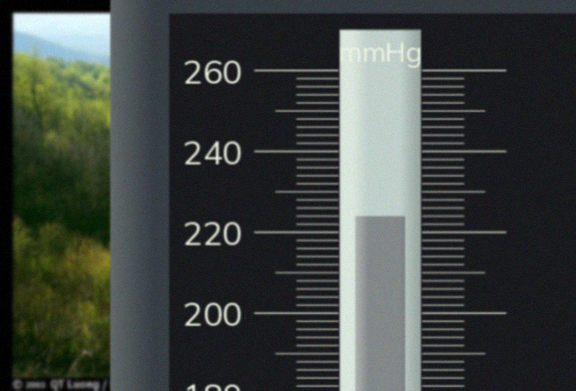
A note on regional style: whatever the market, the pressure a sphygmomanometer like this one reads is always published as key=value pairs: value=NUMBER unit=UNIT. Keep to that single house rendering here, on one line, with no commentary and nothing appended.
value=224 unit=mmHg
